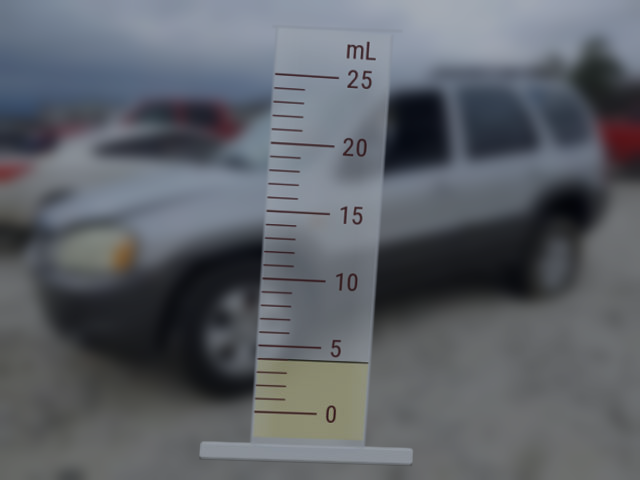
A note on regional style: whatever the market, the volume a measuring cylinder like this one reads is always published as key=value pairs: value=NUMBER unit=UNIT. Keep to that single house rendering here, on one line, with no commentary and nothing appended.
value=4 unit=mL
